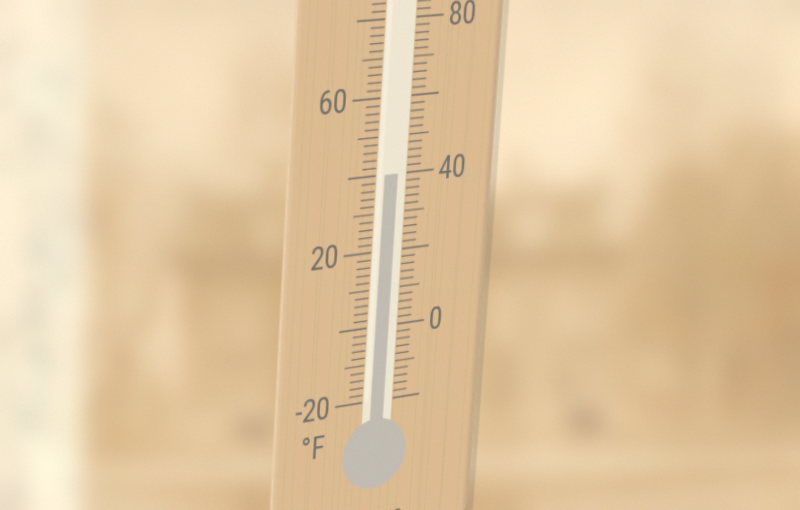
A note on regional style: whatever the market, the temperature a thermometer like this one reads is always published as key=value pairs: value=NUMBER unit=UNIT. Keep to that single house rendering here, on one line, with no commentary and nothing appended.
value=40 unit=°F
